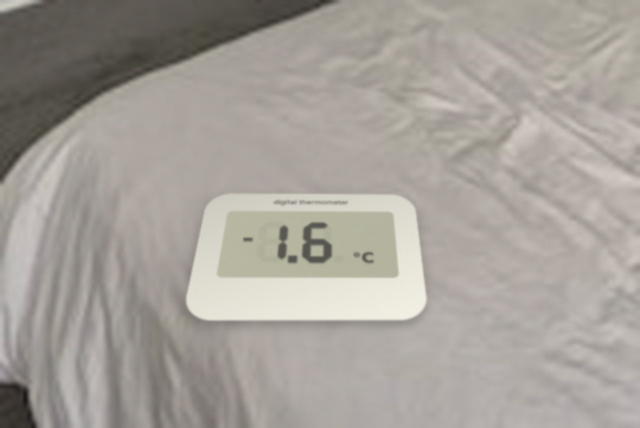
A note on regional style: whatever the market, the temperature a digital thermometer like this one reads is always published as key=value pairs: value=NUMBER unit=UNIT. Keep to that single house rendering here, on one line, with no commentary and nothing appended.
value=-1.6 unit=°C
